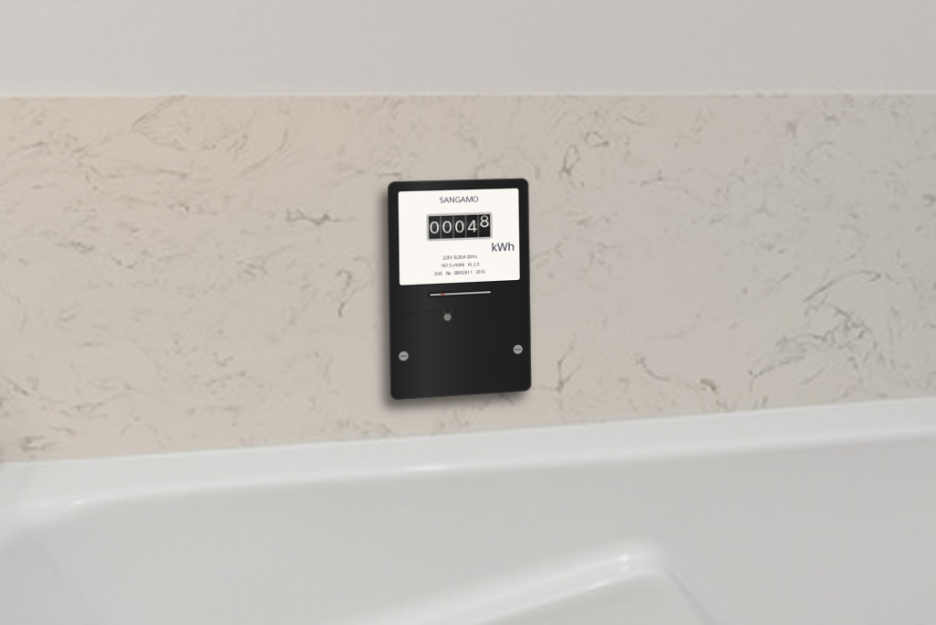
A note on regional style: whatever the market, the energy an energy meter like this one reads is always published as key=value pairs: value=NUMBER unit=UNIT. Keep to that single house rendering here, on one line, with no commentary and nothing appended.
value=48 unit=kWh
